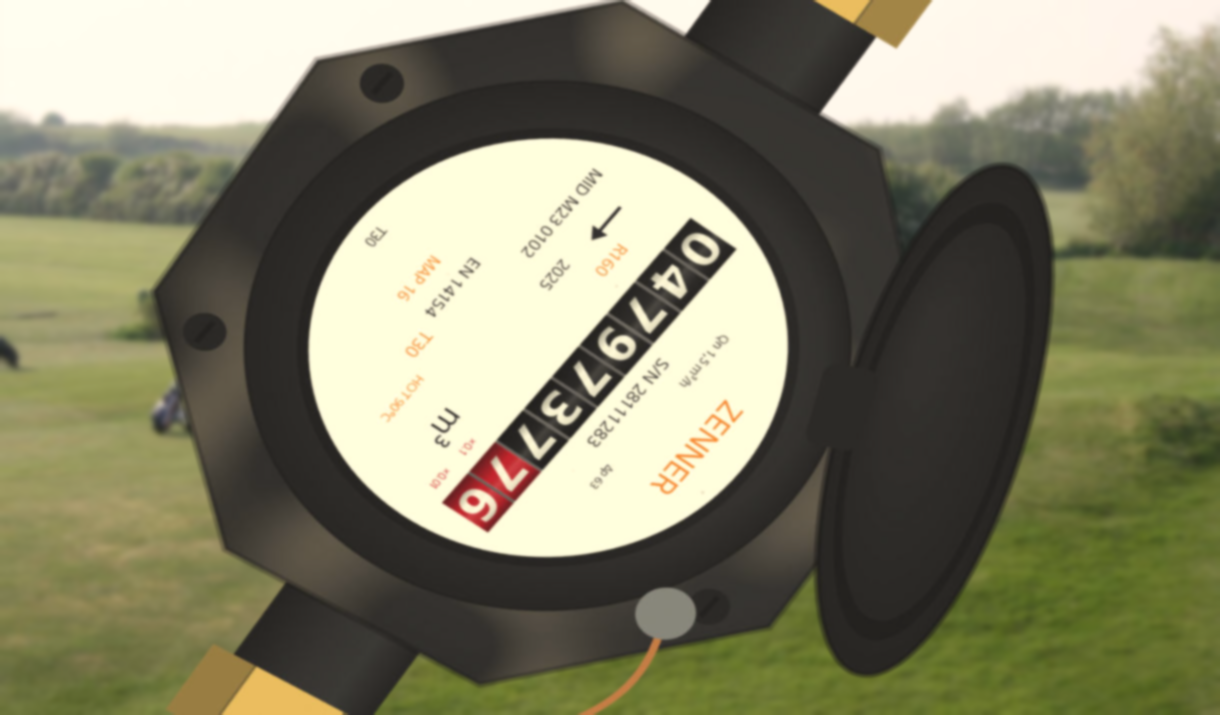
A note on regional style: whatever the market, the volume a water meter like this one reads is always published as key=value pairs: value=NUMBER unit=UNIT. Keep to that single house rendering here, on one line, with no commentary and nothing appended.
value=479737.76 unit=m³
